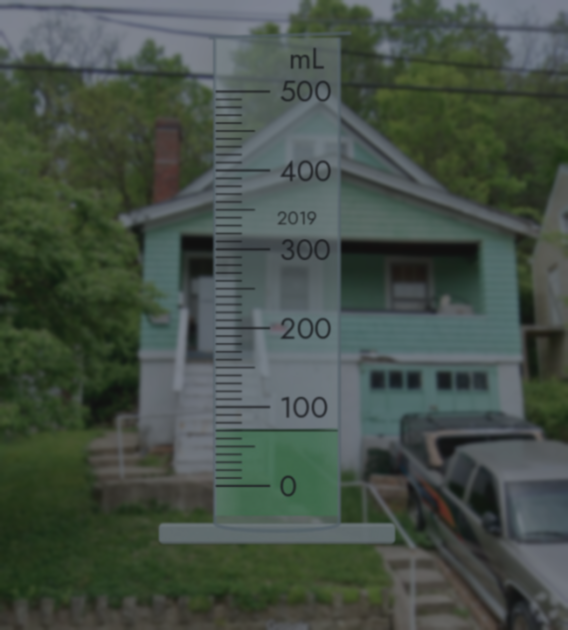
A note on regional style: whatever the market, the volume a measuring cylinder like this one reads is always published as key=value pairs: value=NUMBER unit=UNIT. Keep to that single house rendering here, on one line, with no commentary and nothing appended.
value=70 unit=mL
